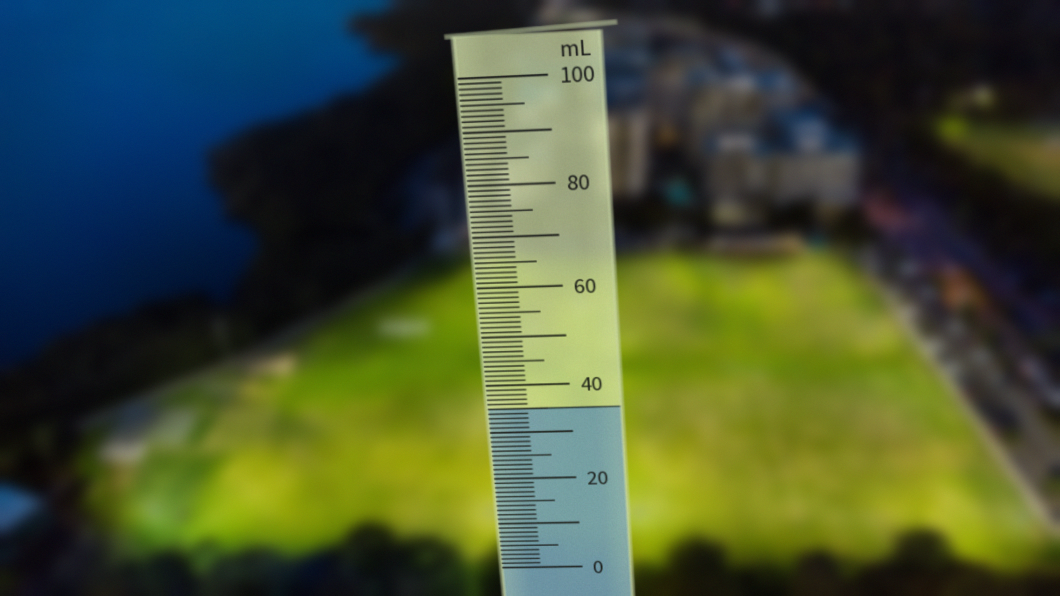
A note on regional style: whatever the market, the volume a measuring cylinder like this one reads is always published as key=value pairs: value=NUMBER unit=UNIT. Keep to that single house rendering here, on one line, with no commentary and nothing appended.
value=35 unit=mL
